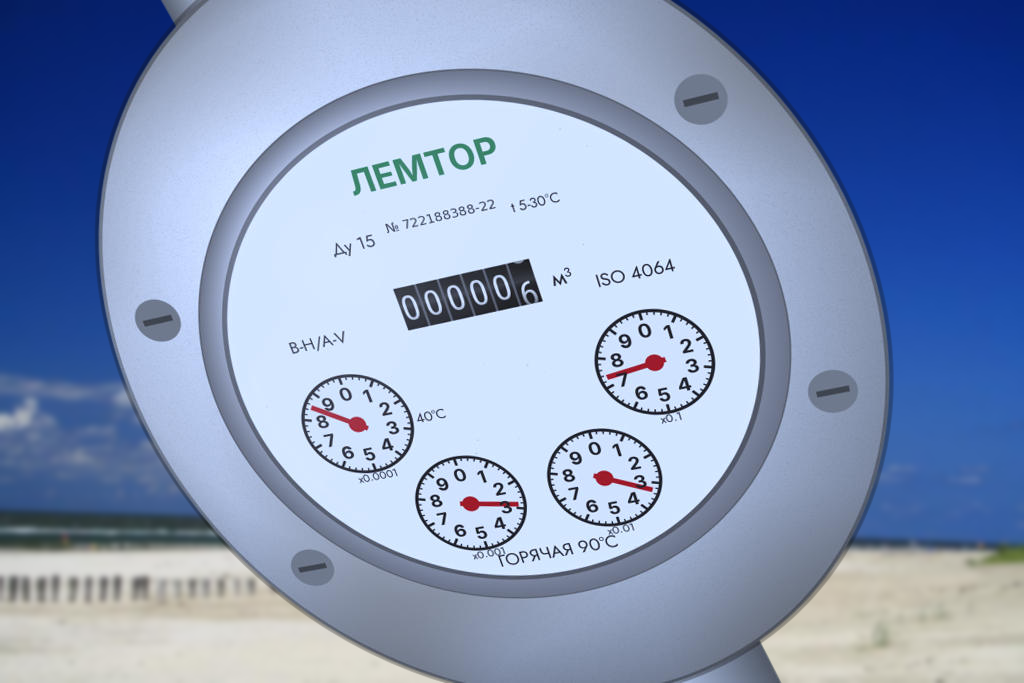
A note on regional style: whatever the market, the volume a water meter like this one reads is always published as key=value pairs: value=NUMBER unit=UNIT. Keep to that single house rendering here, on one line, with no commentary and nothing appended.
value=5.7328 unit=m³
